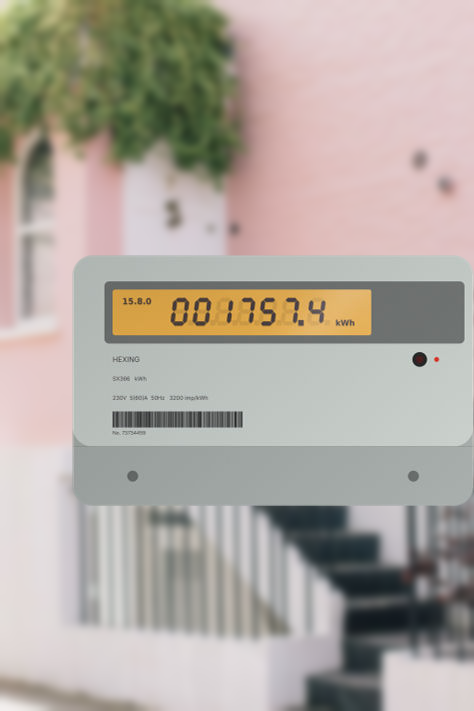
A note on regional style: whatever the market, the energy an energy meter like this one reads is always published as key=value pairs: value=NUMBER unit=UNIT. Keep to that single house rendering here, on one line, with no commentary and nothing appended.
value=1757.4 unit=kWh
